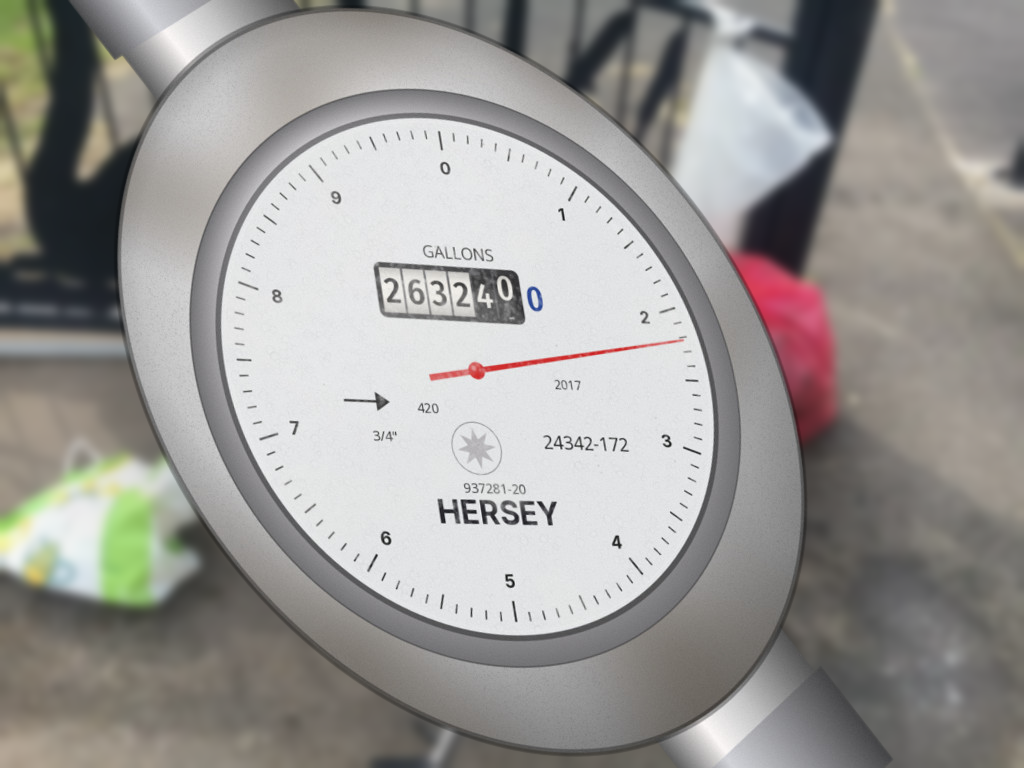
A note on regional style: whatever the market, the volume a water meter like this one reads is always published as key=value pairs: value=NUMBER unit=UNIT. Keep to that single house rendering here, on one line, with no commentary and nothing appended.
value=2632402.2 unit=gal
